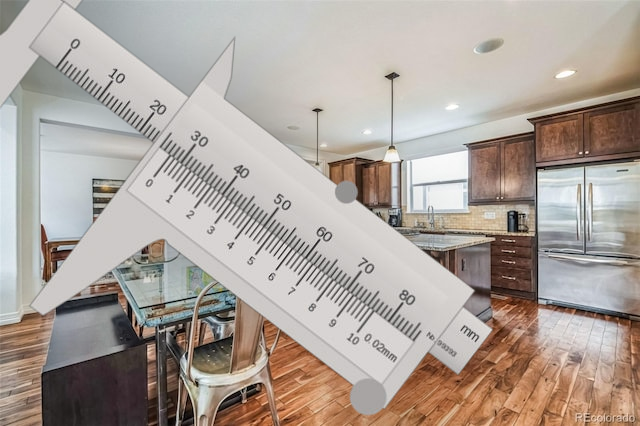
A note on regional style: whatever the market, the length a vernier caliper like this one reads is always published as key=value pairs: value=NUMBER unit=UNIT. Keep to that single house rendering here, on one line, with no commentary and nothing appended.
value=27.5 unit=mm
